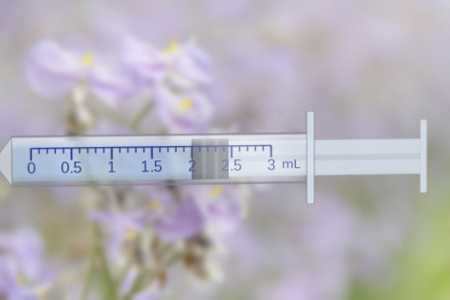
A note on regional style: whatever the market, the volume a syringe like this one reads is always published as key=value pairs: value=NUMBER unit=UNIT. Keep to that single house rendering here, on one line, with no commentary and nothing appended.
value=2 unit=mL
